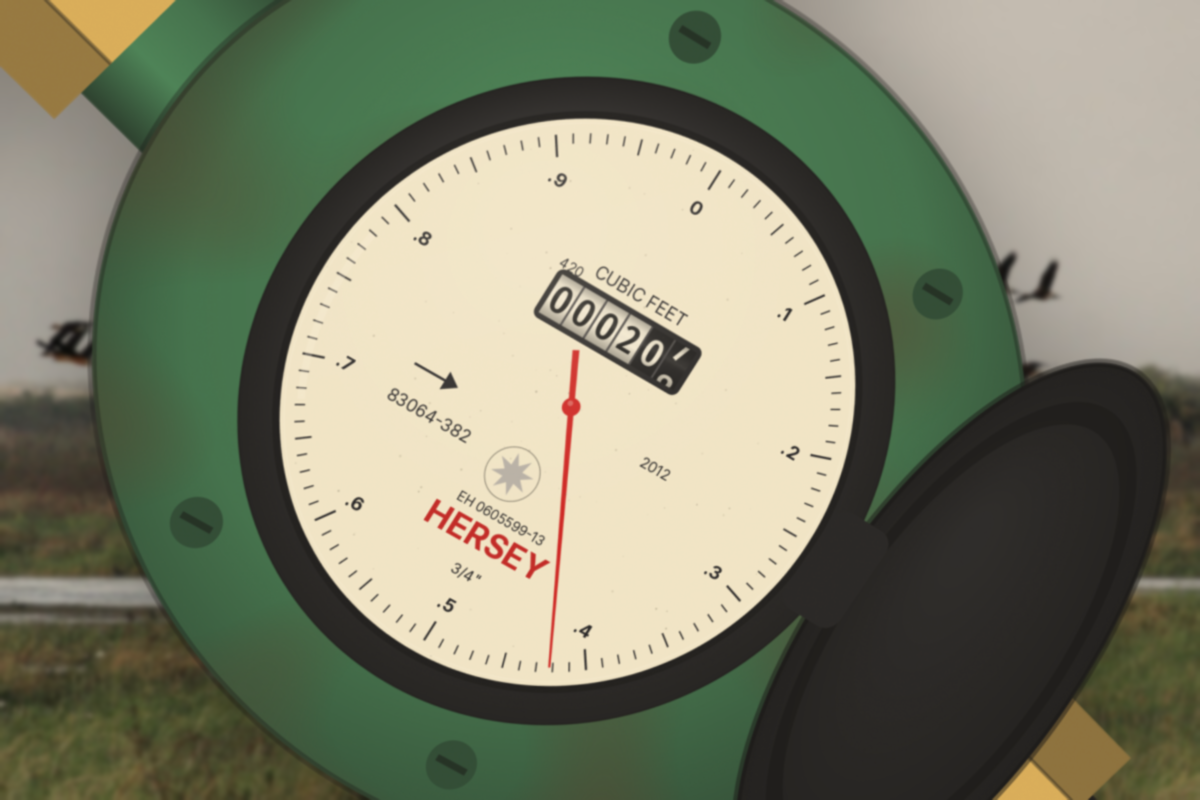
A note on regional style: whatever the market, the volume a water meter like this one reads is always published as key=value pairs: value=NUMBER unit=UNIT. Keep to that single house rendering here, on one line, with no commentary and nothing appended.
value=207.42 unit=ft³
